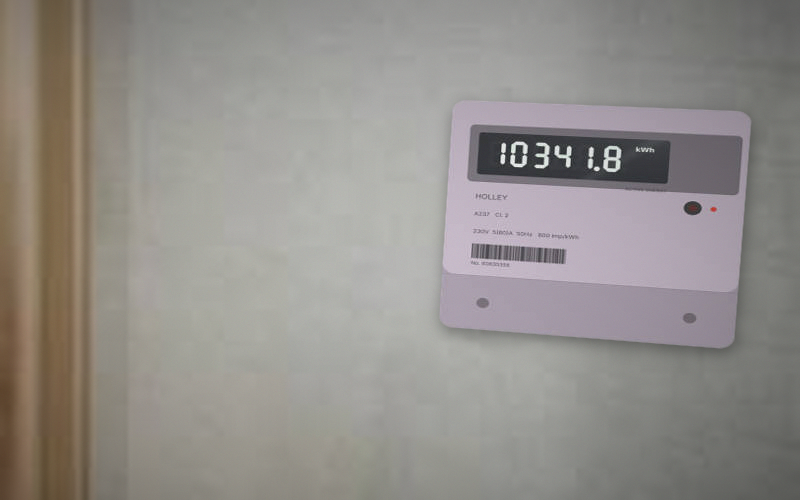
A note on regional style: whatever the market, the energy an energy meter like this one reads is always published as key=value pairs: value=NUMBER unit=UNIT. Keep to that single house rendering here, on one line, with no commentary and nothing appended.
value=10341.8 unit=kWh
